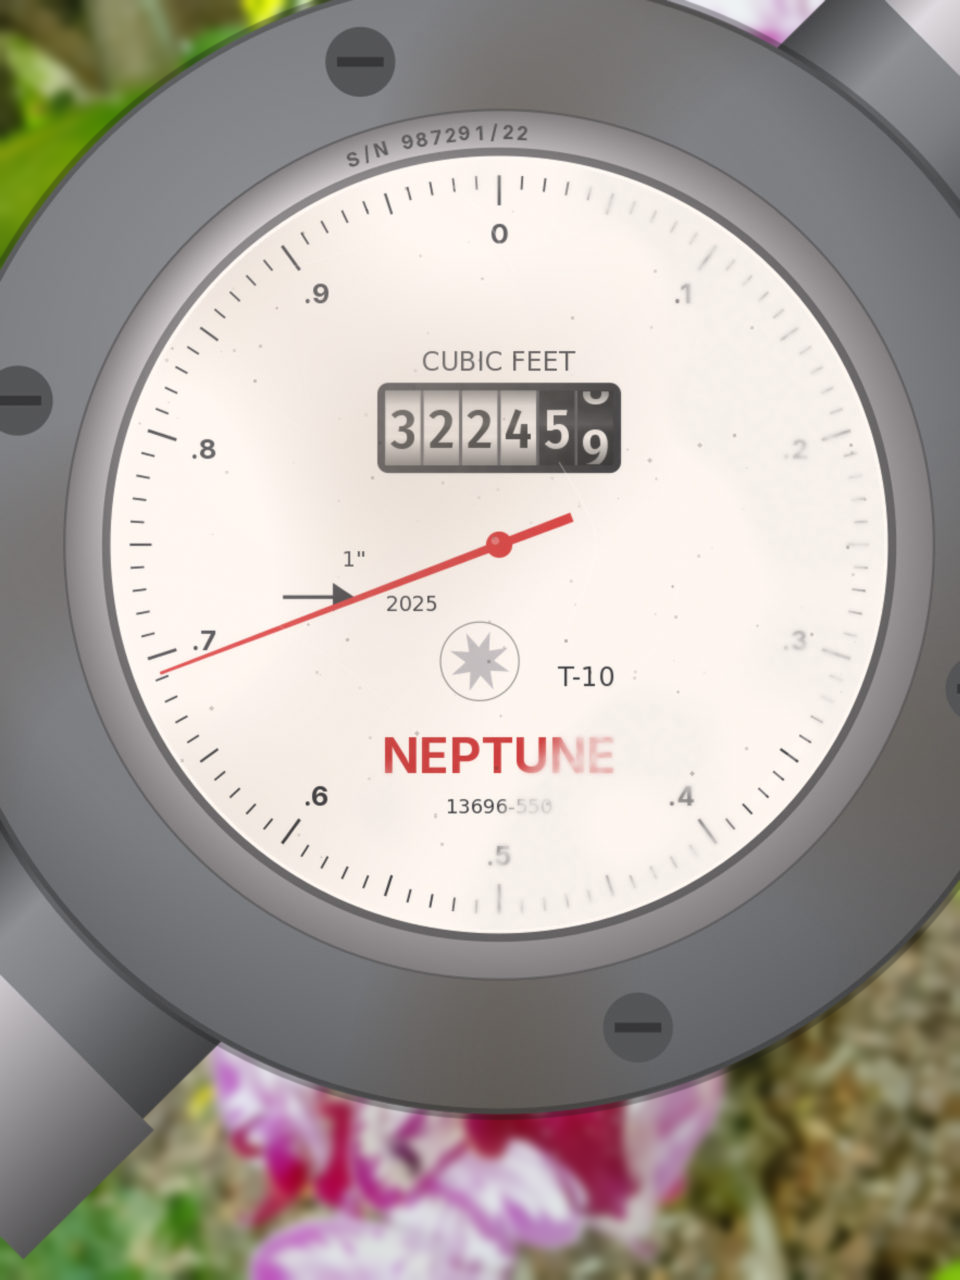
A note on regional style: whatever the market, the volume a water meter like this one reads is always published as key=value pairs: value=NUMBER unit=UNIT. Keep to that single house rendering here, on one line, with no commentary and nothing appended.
value=322458.69 unit=ft³
